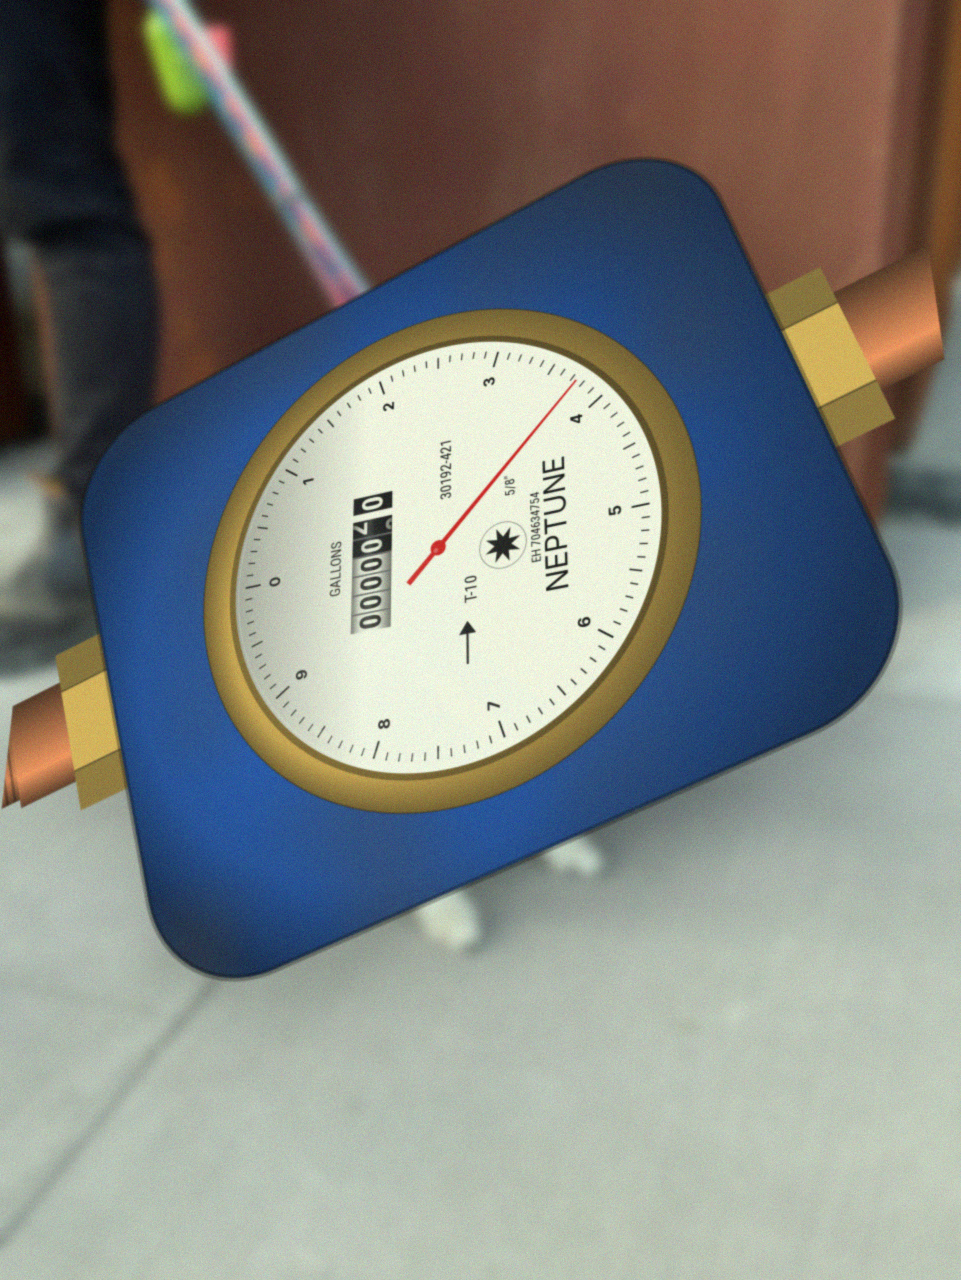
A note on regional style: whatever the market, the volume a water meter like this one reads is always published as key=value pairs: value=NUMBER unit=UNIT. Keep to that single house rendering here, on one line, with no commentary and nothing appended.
value=23.7 unit=gal
